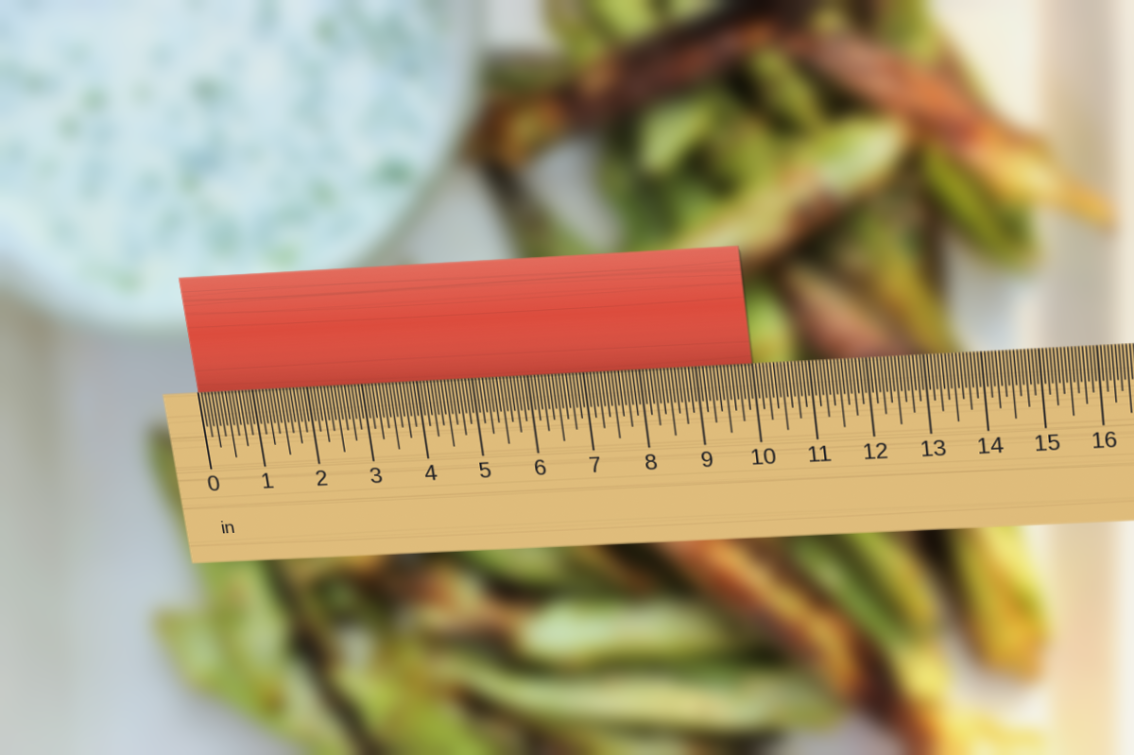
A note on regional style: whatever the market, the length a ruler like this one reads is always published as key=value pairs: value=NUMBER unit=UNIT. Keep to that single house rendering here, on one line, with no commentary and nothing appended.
value=10 unit=in
